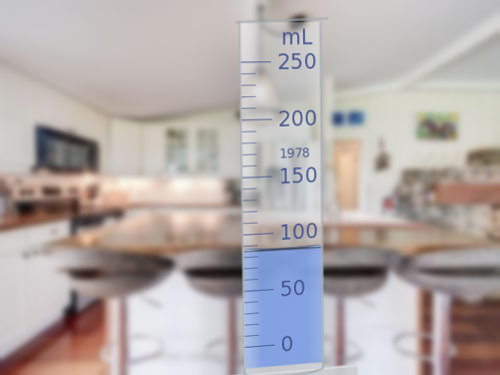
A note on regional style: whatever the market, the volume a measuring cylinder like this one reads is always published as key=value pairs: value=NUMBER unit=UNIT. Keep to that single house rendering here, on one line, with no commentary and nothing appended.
value=85 unit=mL
